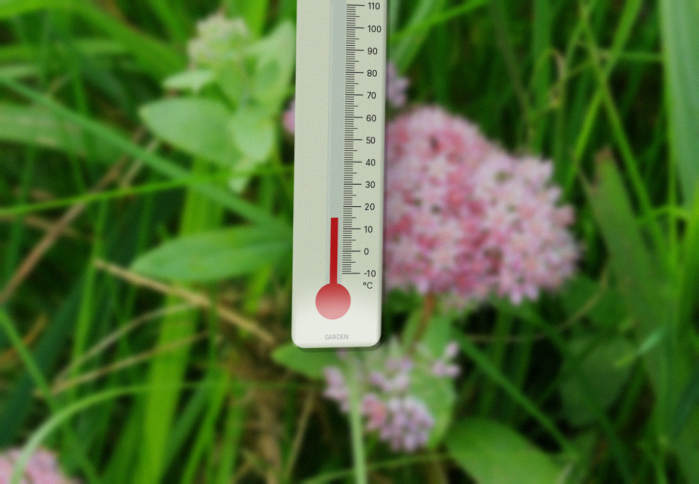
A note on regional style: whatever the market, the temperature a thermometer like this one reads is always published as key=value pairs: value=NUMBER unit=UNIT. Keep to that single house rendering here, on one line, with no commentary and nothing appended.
value=15 unit=°C
